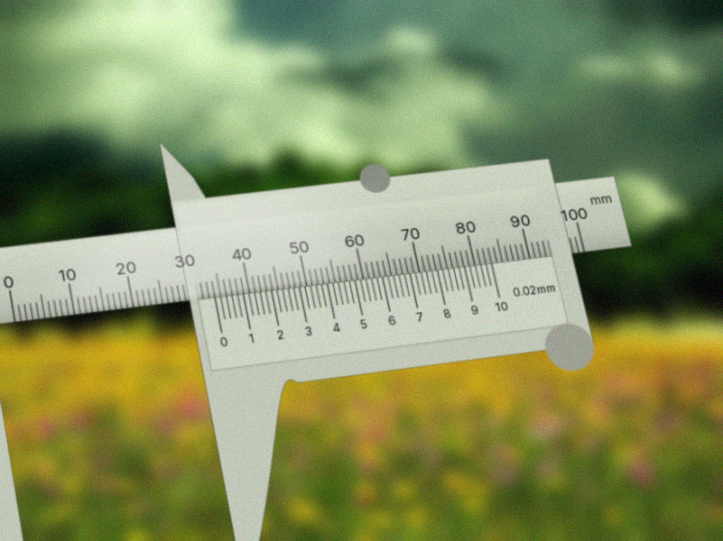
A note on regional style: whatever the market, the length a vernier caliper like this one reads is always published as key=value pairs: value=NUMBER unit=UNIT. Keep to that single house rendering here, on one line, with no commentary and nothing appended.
value=34.0 unit=mm
